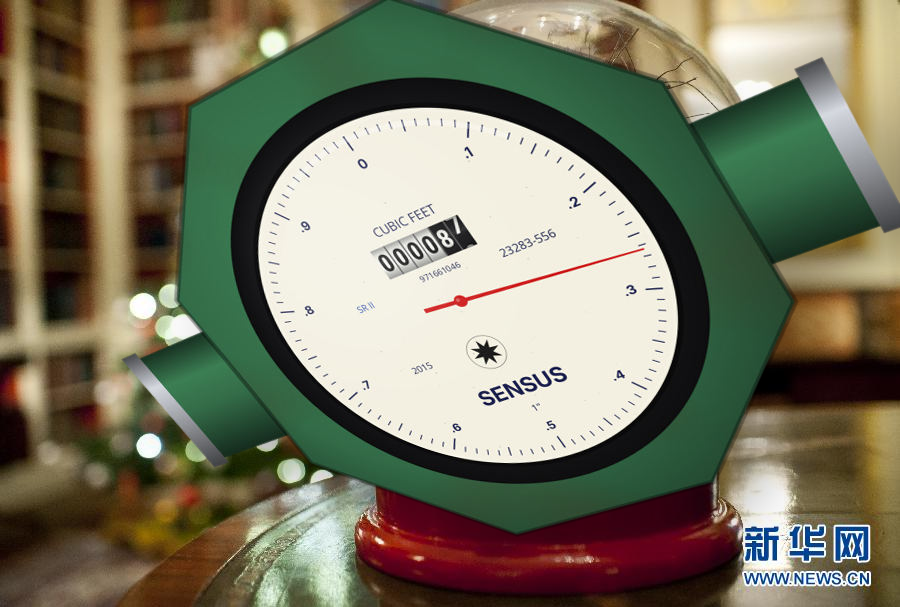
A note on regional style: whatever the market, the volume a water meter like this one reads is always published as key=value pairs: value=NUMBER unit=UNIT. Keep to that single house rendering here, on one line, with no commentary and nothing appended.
value=87.26 unit=ft³
